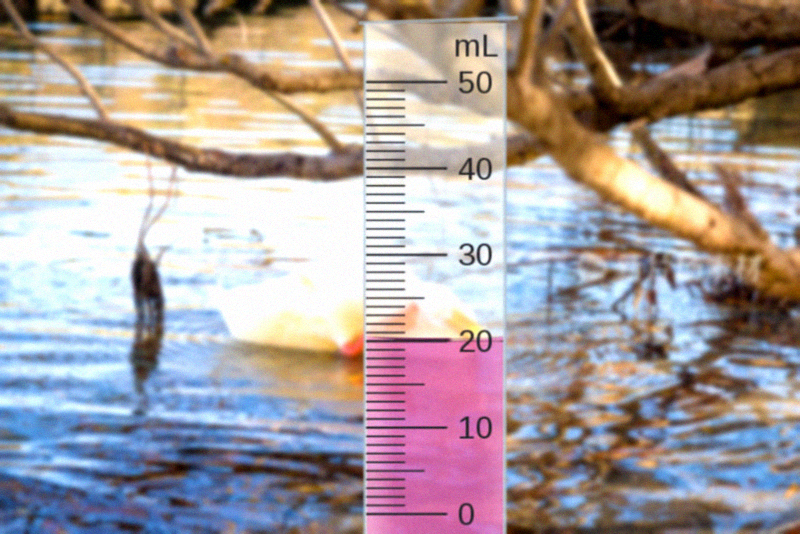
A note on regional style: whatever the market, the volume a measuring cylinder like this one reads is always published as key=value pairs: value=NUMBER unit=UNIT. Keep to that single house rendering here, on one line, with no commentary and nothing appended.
value=20 unit=mL
